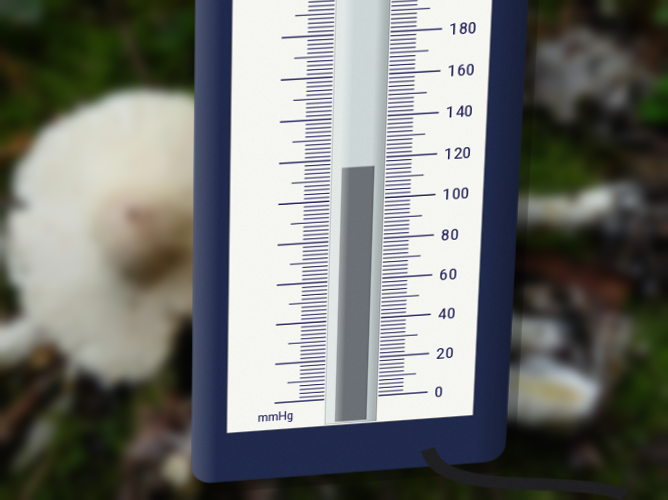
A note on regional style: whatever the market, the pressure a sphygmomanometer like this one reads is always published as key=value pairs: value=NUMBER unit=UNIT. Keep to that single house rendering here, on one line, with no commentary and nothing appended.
value=116 unit=mmHg
